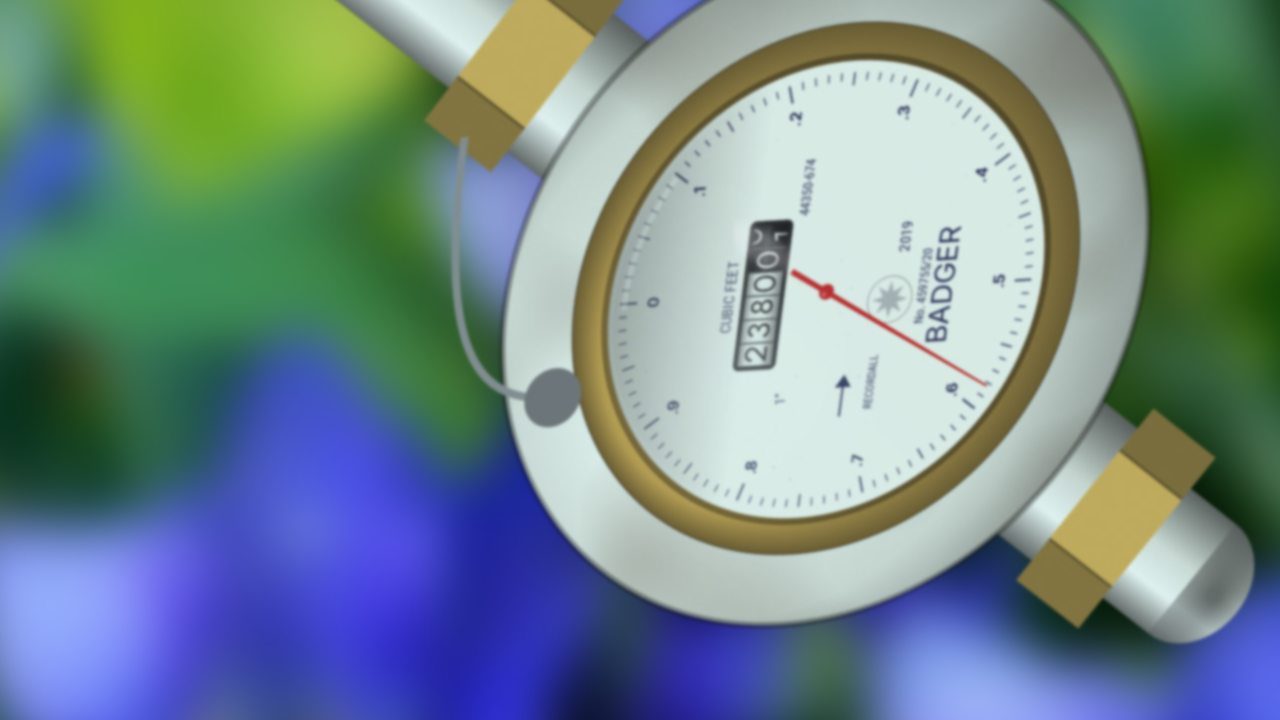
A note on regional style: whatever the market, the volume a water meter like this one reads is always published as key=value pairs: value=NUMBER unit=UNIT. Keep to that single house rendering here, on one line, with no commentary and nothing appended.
value=238000.58 unit=ft³
